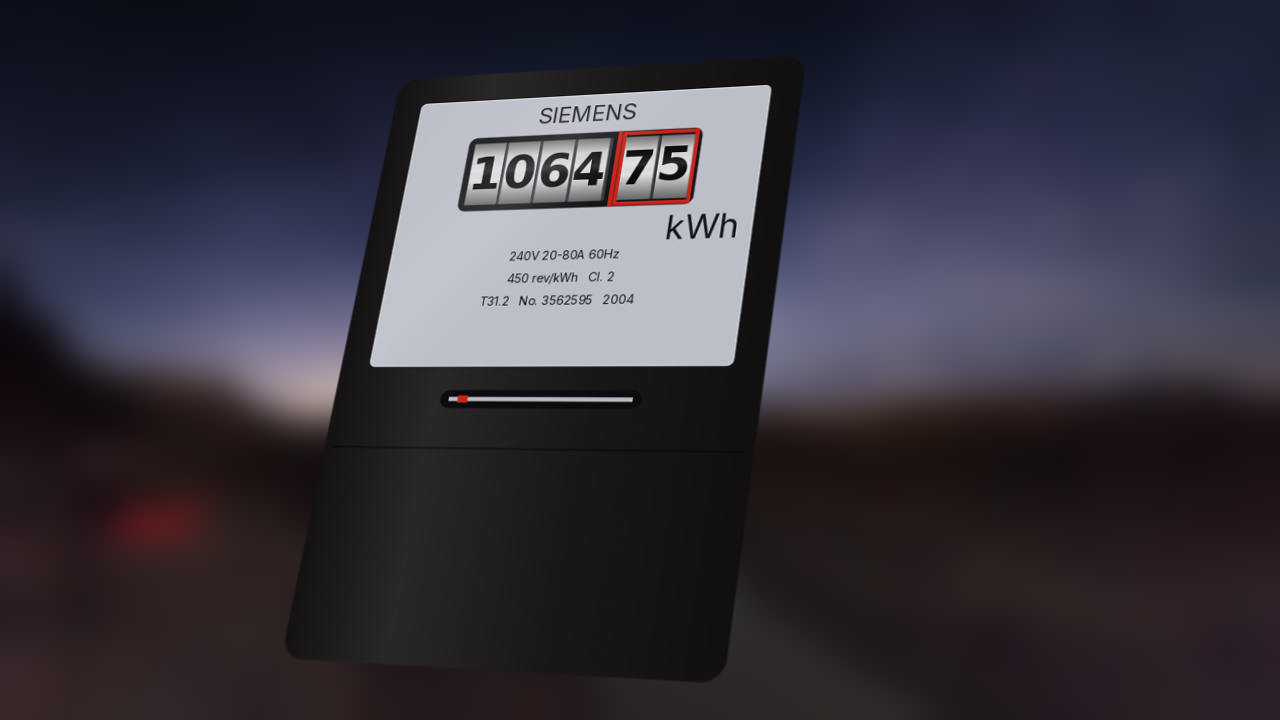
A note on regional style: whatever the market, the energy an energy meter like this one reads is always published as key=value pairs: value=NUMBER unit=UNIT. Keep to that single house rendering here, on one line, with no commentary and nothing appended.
value=1064.75 unit=kWh
